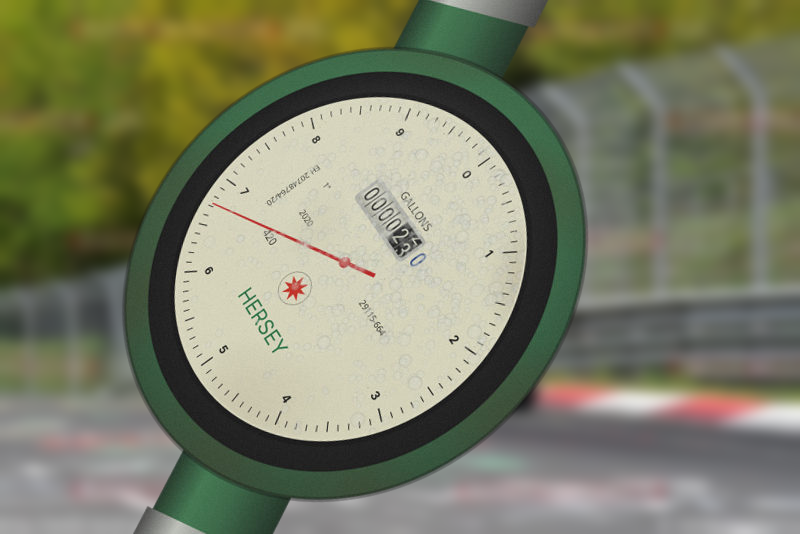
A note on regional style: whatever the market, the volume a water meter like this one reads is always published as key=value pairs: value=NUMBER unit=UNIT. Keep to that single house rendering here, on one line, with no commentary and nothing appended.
value=226.7 unit=gal
